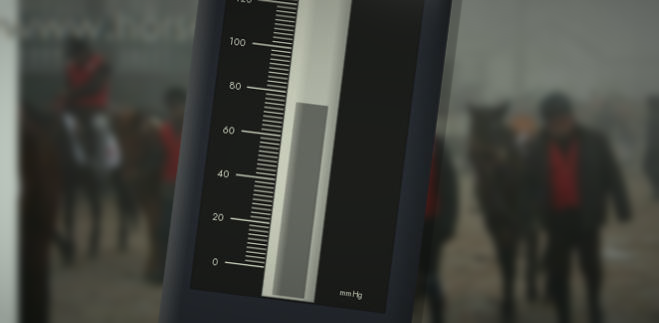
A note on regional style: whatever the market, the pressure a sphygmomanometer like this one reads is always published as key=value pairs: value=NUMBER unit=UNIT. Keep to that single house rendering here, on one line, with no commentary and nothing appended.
value=76 unit=mmHg
